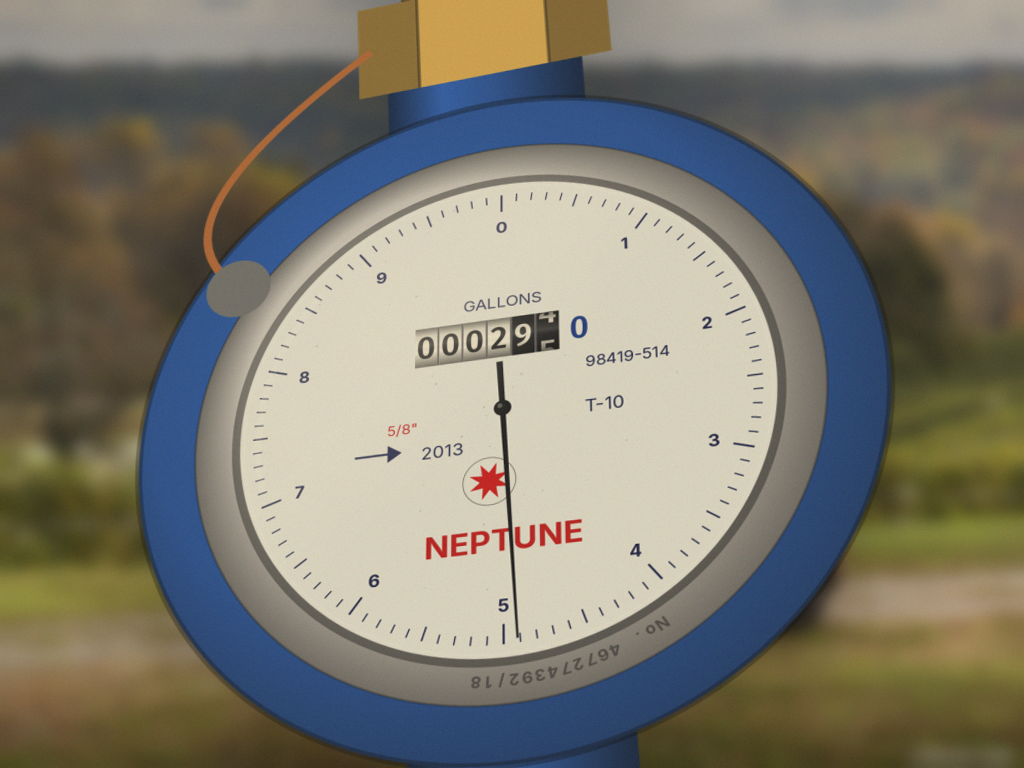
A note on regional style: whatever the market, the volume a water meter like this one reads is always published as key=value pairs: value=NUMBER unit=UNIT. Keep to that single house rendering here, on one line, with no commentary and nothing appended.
value=2944.9 unit=gal
